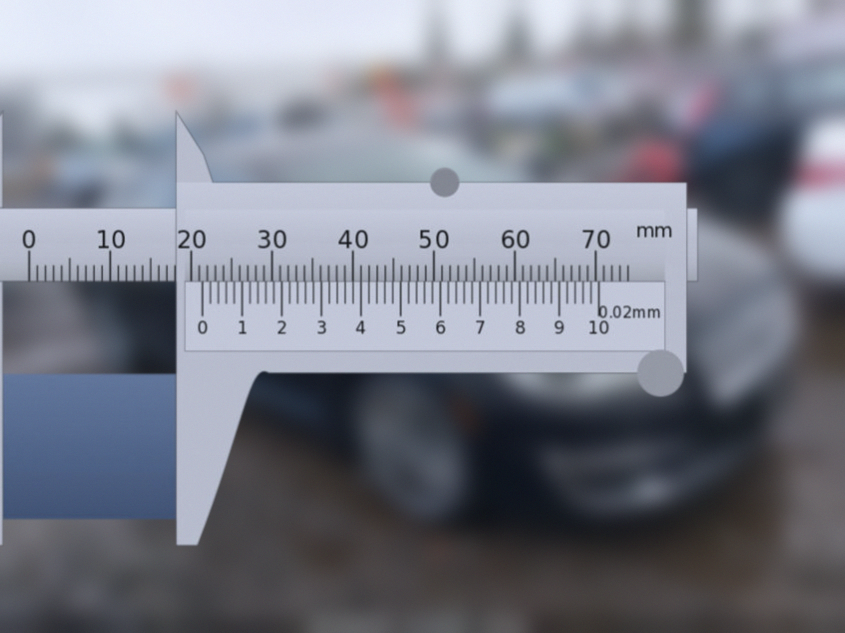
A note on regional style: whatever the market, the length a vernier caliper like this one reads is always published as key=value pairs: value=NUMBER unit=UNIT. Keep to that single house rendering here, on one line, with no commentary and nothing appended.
value=21.4 unit=mm
